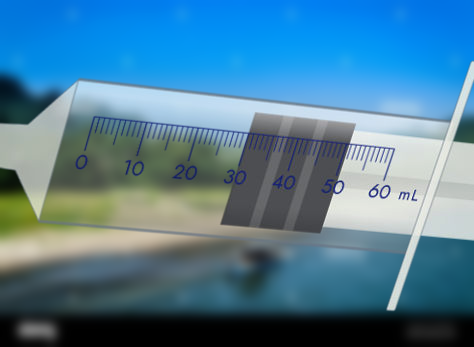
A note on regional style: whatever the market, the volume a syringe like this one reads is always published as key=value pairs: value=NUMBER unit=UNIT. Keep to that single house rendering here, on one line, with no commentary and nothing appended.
value=30 unit=mL
